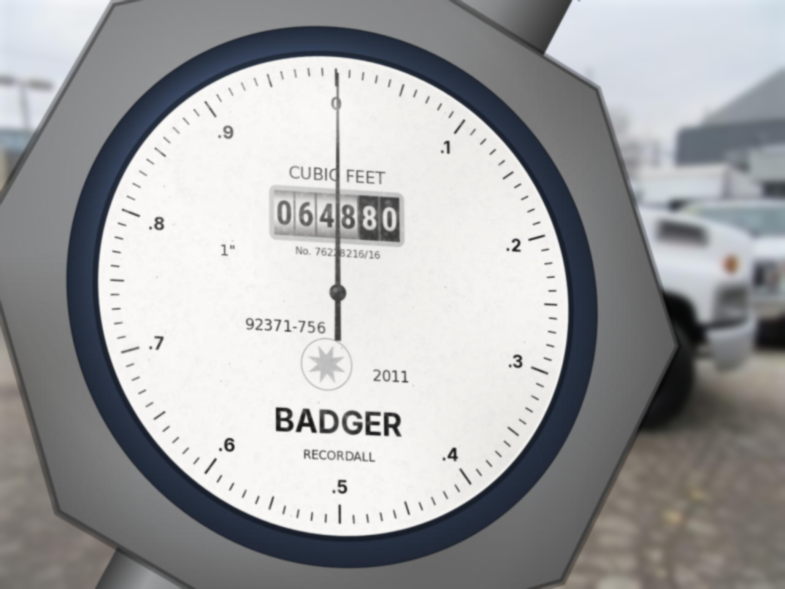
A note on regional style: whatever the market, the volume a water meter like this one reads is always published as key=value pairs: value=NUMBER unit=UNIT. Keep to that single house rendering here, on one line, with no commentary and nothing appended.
value=64880.00 unit=ft³
